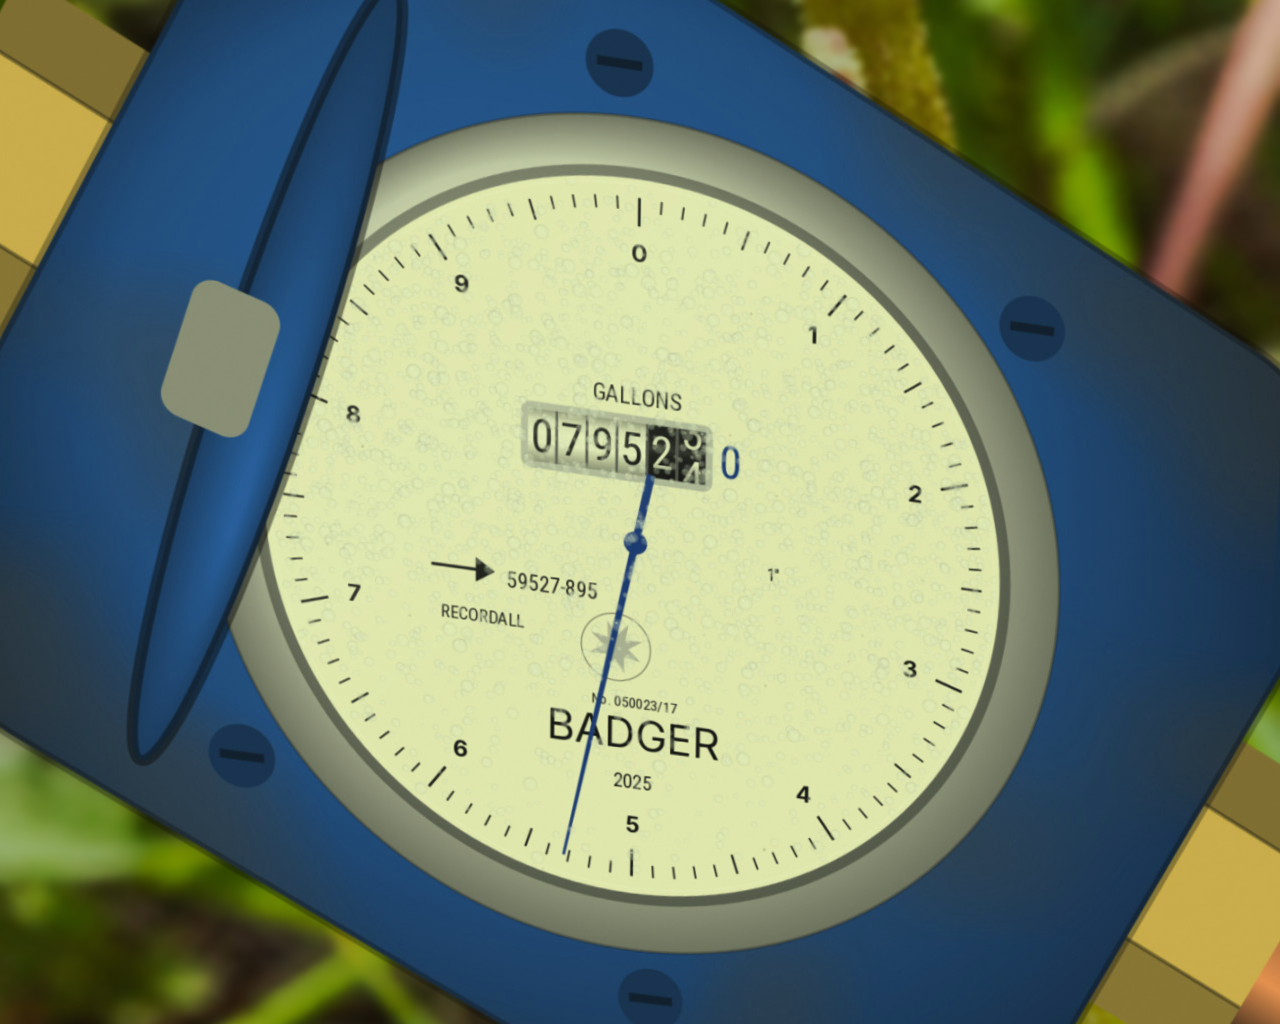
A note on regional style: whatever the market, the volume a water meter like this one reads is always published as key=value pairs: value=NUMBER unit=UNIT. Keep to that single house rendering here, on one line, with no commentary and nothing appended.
value=795235.3 unit=gal
